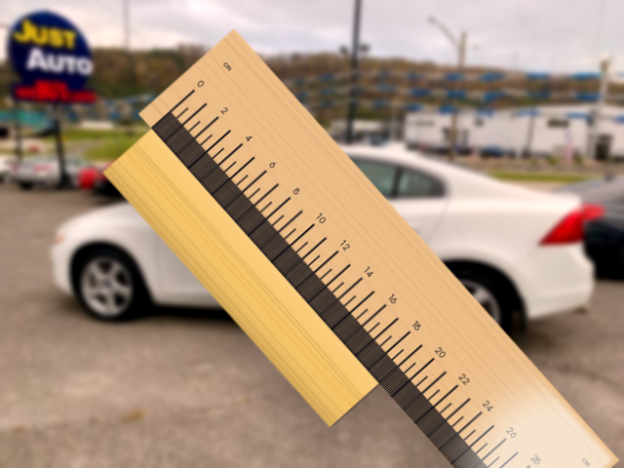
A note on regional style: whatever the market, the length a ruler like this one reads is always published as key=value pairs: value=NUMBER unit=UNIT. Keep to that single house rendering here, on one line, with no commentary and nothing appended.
value=19 unit=cm
